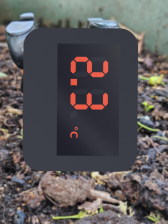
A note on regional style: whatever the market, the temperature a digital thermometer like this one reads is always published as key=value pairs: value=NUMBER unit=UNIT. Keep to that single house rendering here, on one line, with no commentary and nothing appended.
value=2.3 unit=°C
